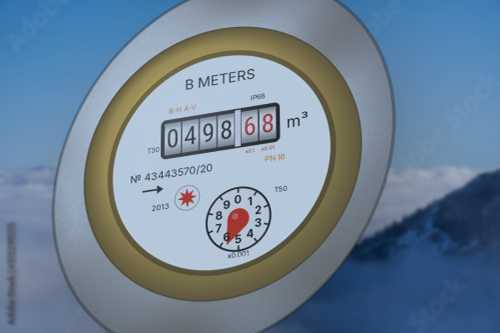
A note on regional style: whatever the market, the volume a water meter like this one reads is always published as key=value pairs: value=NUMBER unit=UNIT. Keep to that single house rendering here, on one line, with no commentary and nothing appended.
value=498.685 unit=m³
